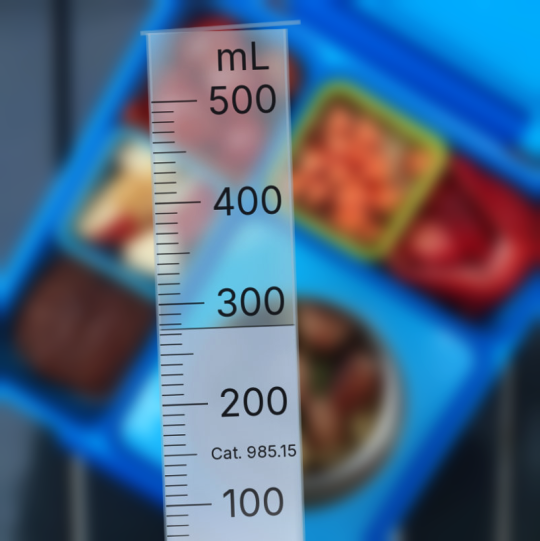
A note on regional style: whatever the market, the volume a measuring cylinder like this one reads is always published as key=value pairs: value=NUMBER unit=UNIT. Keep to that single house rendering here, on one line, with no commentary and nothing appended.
value=275 unit=mL
